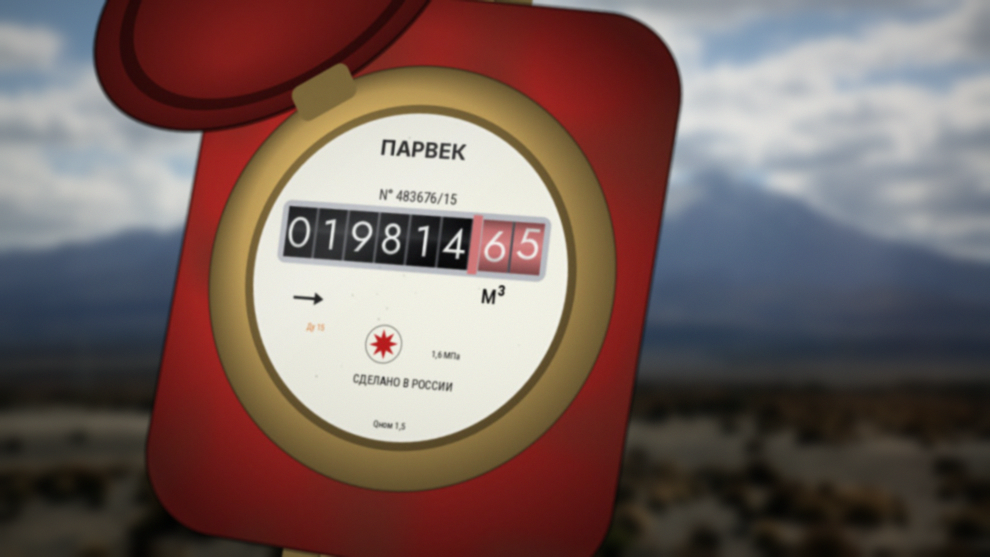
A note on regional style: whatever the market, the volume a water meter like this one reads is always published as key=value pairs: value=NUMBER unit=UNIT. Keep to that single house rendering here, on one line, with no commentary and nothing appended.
value=19814.65 unit=m³
